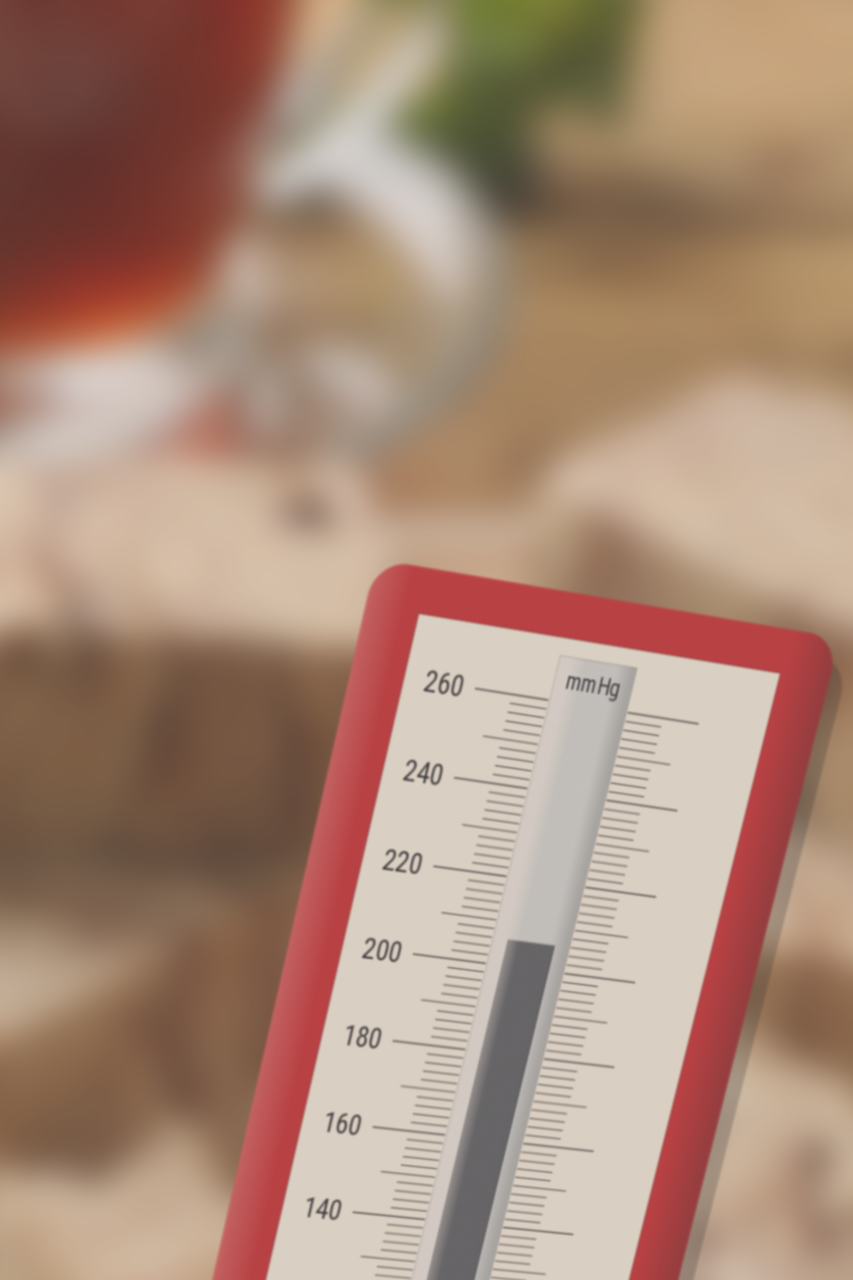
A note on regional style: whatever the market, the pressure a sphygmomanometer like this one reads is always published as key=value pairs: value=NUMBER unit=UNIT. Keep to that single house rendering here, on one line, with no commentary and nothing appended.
value=206 unit=mmHg
